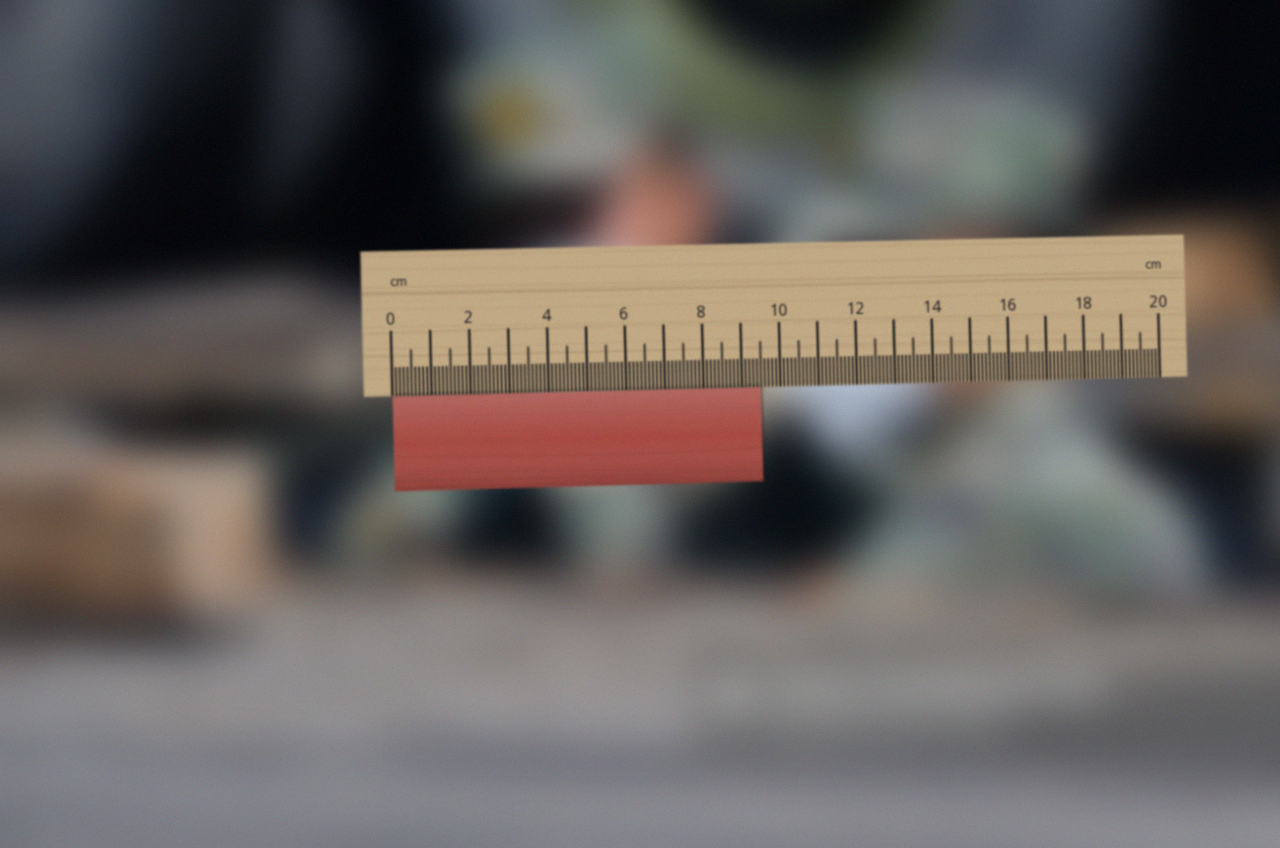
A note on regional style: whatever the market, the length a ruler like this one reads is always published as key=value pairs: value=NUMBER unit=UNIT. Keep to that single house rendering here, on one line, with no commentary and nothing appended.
value=9.5 unit=cm
